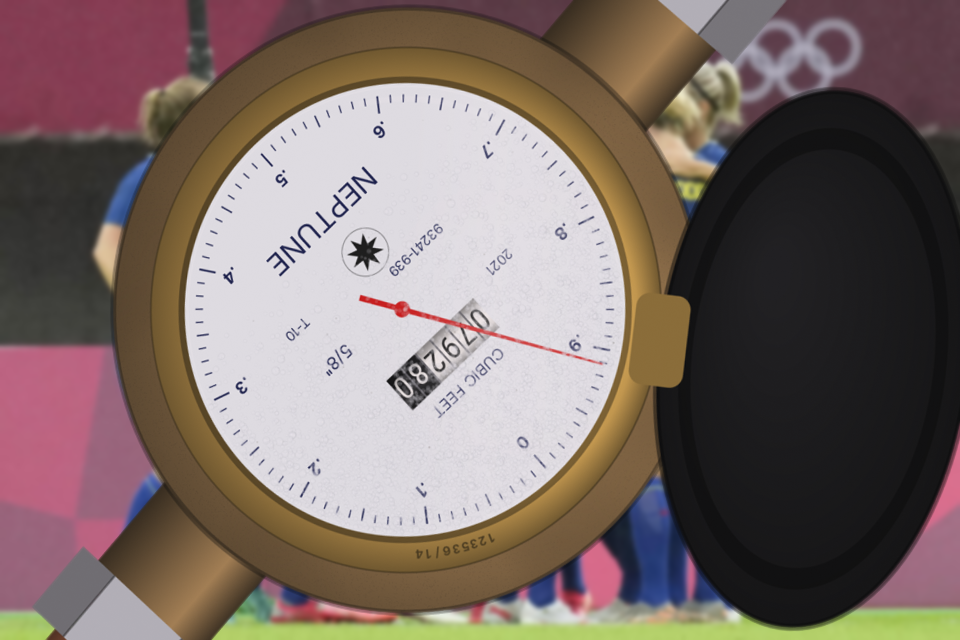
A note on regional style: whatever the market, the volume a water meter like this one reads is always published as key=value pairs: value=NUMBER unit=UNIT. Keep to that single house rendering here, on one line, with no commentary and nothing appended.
value=79279.91 unit=ft³
